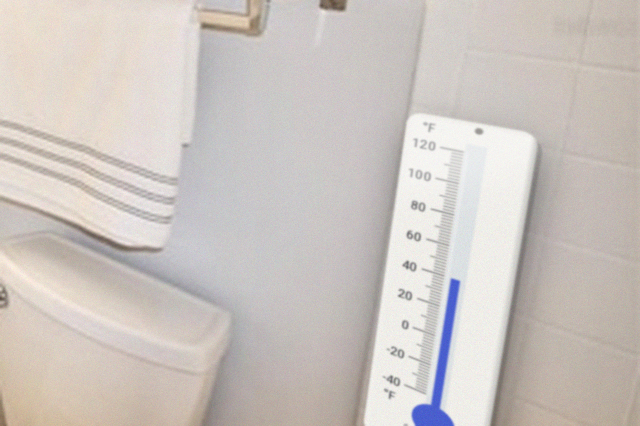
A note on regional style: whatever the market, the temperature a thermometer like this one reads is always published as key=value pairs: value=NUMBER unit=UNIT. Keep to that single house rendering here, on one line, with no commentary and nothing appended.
value=40 unit=°F
